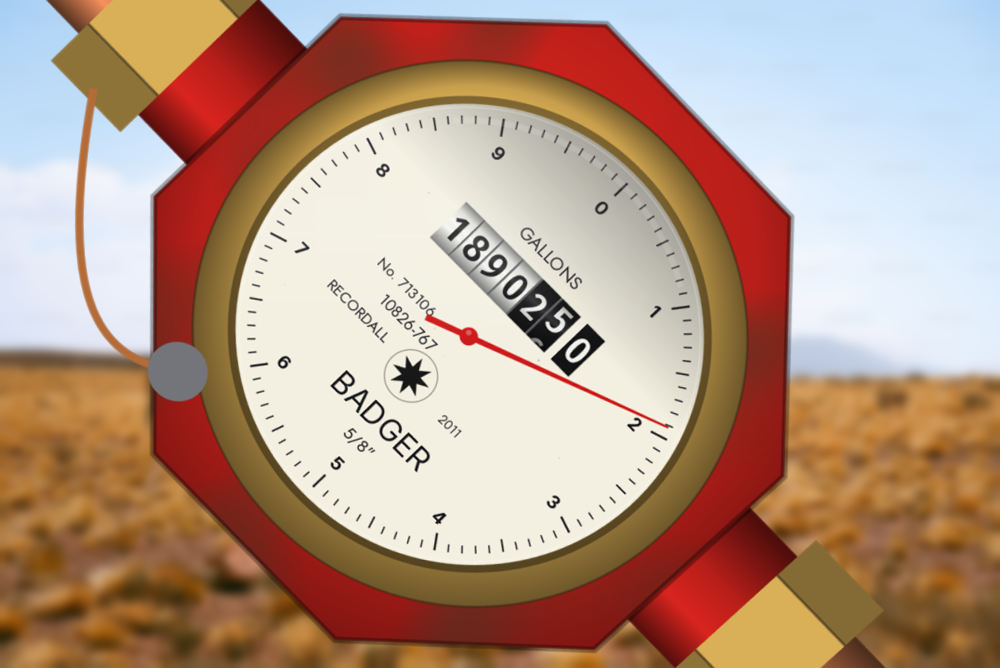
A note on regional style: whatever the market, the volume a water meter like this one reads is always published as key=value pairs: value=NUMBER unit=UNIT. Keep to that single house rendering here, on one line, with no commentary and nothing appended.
value=1890251.9 unit=gal
